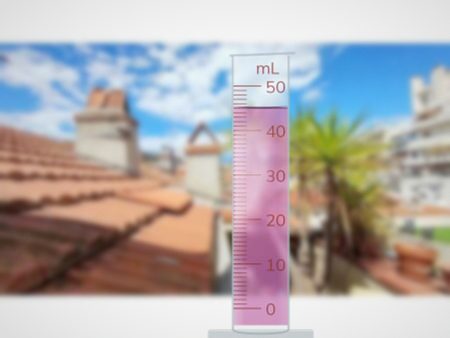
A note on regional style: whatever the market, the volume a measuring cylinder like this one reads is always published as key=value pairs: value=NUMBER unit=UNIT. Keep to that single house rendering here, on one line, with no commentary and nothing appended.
value=45 unit=mL
